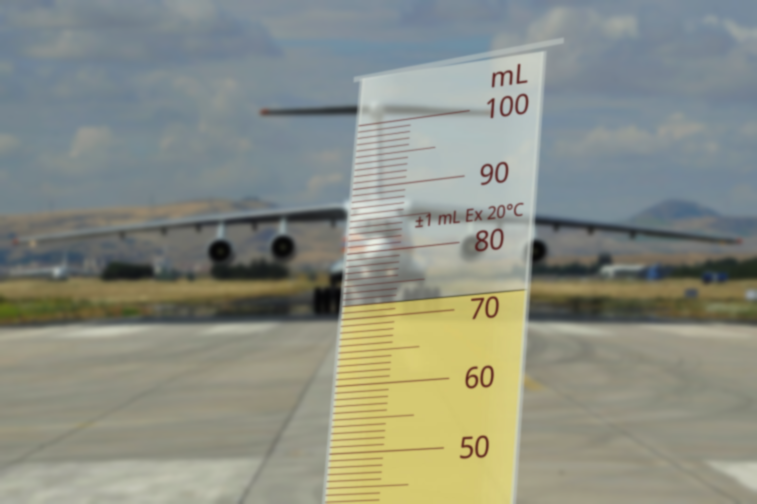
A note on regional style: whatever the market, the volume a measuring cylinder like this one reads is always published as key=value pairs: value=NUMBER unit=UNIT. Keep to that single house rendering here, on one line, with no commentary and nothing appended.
value=72 unit=mL
